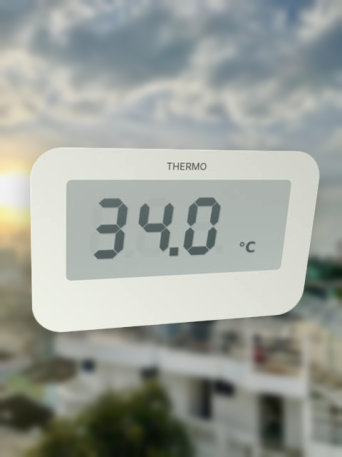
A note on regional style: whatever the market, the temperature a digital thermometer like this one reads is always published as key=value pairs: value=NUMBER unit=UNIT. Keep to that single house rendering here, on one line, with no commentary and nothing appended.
value=34.0 unit=°C
